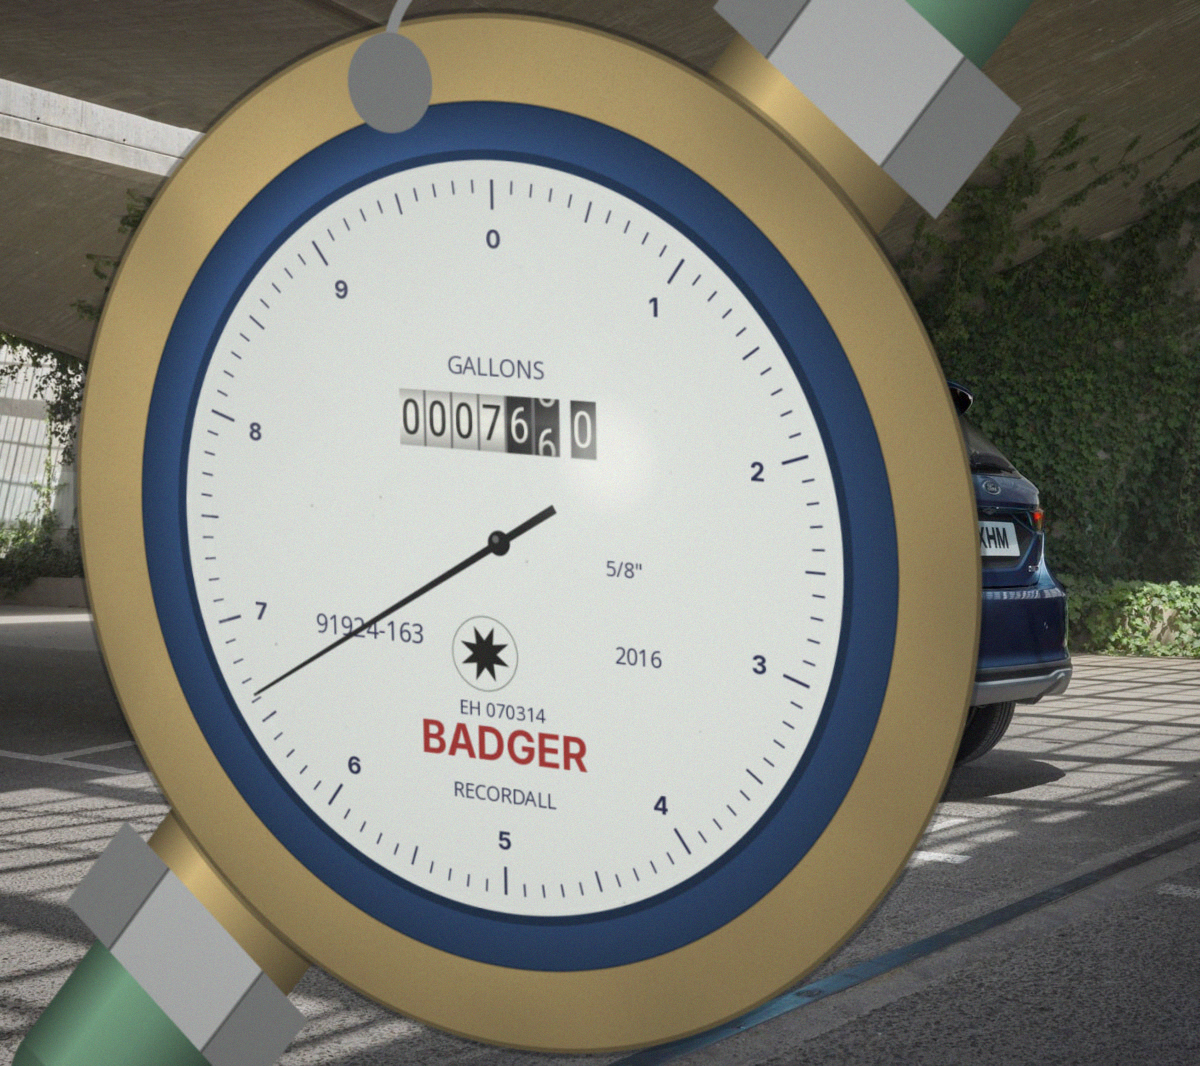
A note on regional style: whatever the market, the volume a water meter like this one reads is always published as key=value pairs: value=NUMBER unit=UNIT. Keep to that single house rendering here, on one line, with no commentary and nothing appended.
value=7656.6 unit=gal
